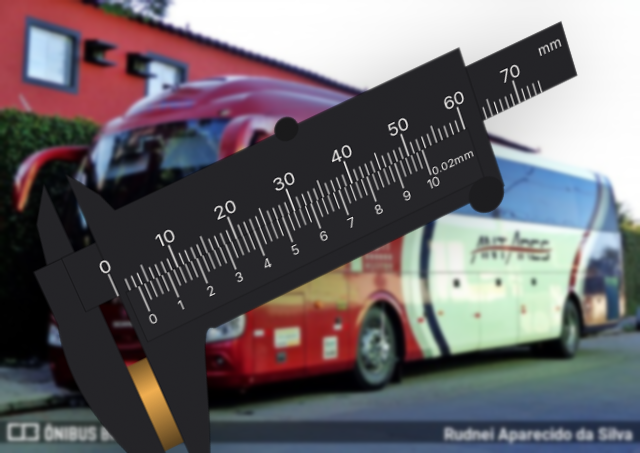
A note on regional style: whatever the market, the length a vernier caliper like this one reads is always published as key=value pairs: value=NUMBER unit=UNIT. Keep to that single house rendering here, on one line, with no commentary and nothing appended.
value=3.4 unit=mm
